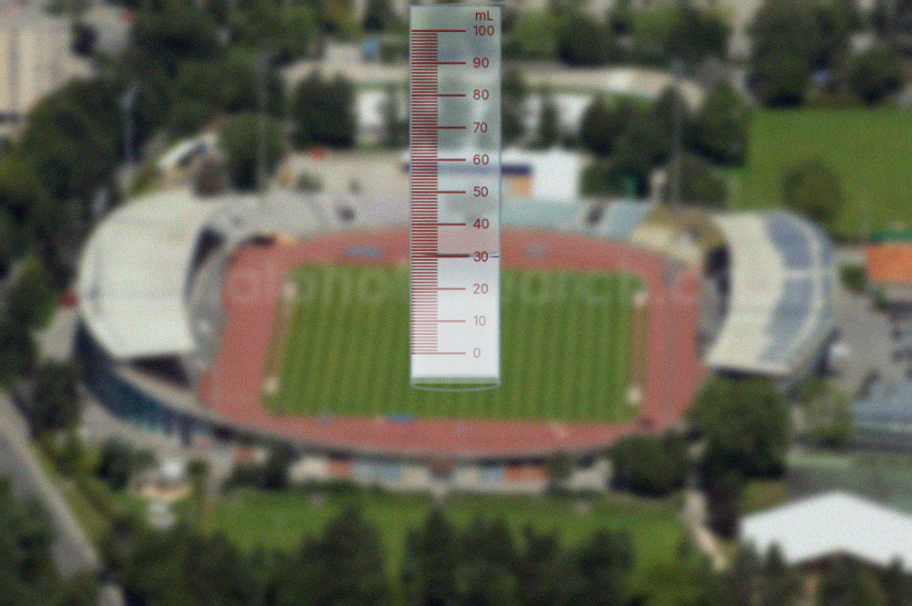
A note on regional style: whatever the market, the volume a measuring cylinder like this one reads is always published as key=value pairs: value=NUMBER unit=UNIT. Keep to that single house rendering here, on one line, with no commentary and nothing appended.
value=30 unit=mL
